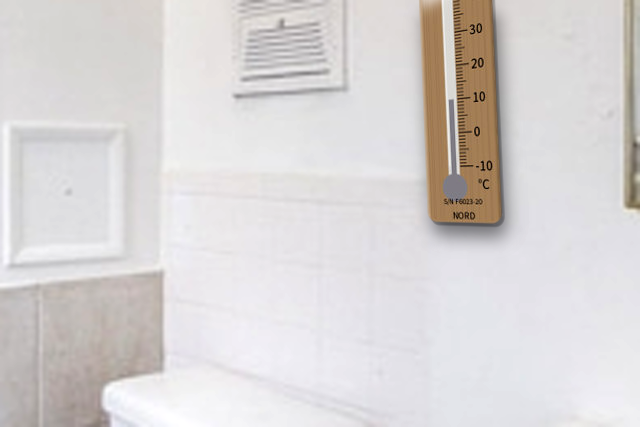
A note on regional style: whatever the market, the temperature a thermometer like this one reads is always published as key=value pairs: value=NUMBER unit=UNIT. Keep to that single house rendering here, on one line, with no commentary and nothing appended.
value=10 unit=°C
